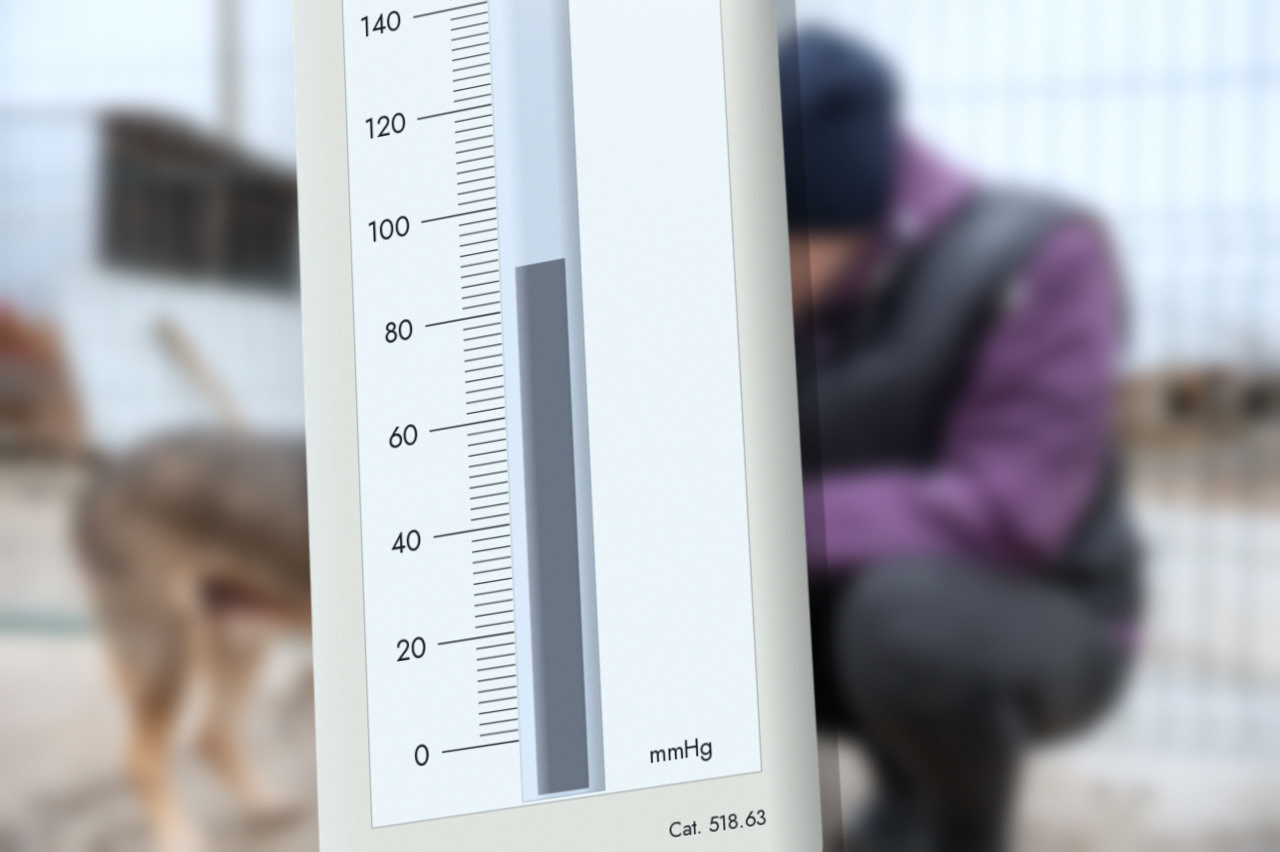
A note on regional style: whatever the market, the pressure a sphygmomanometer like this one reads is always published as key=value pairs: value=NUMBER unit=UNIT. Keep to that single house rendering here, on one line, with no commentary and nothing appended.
value=88 unit=mmHg
